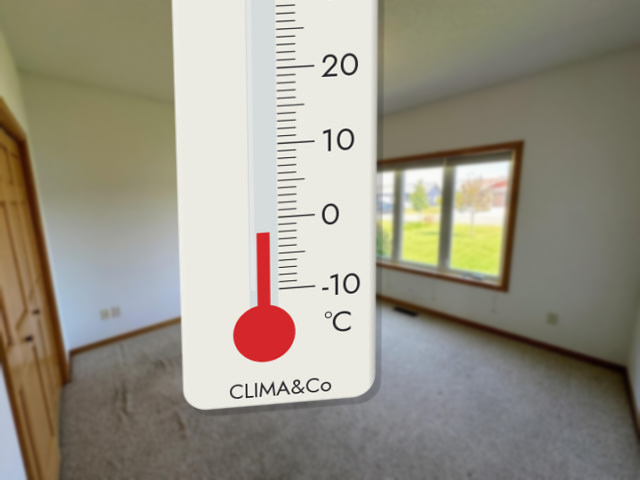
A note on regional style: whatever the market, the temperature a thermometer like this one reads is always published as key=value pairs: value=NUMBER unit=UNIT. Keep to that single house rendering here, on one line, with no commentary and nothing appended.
value=-2 unit=°C
